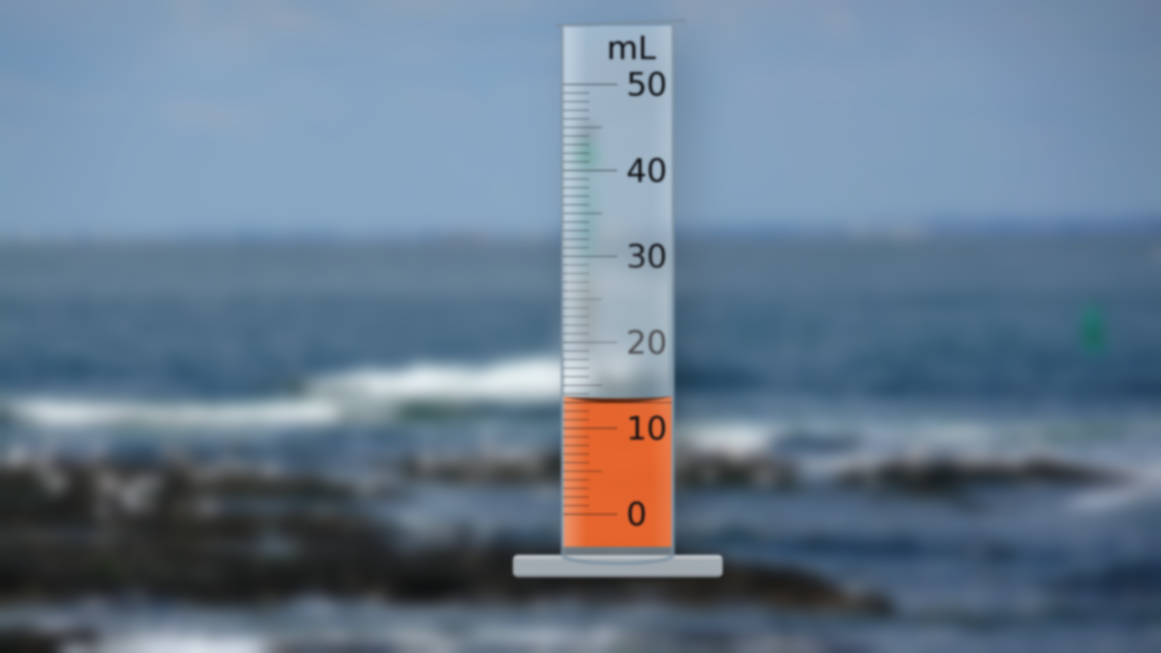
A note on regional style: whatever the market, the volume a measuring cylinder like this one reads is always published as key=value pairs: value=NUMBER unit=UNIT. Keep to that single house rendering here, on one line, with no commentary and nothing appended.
value=13 unit=mL
